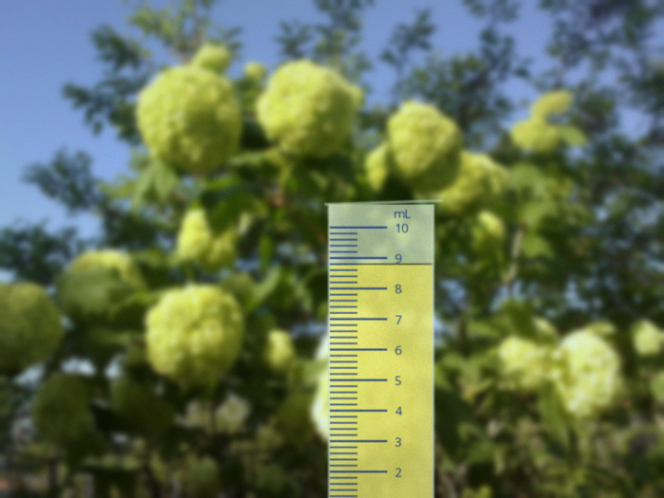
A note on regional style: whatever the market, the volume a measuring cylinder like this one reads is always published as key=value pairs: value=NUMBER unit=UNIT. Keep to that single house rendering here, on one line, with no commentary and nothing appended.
value=8.8 unit=mL
